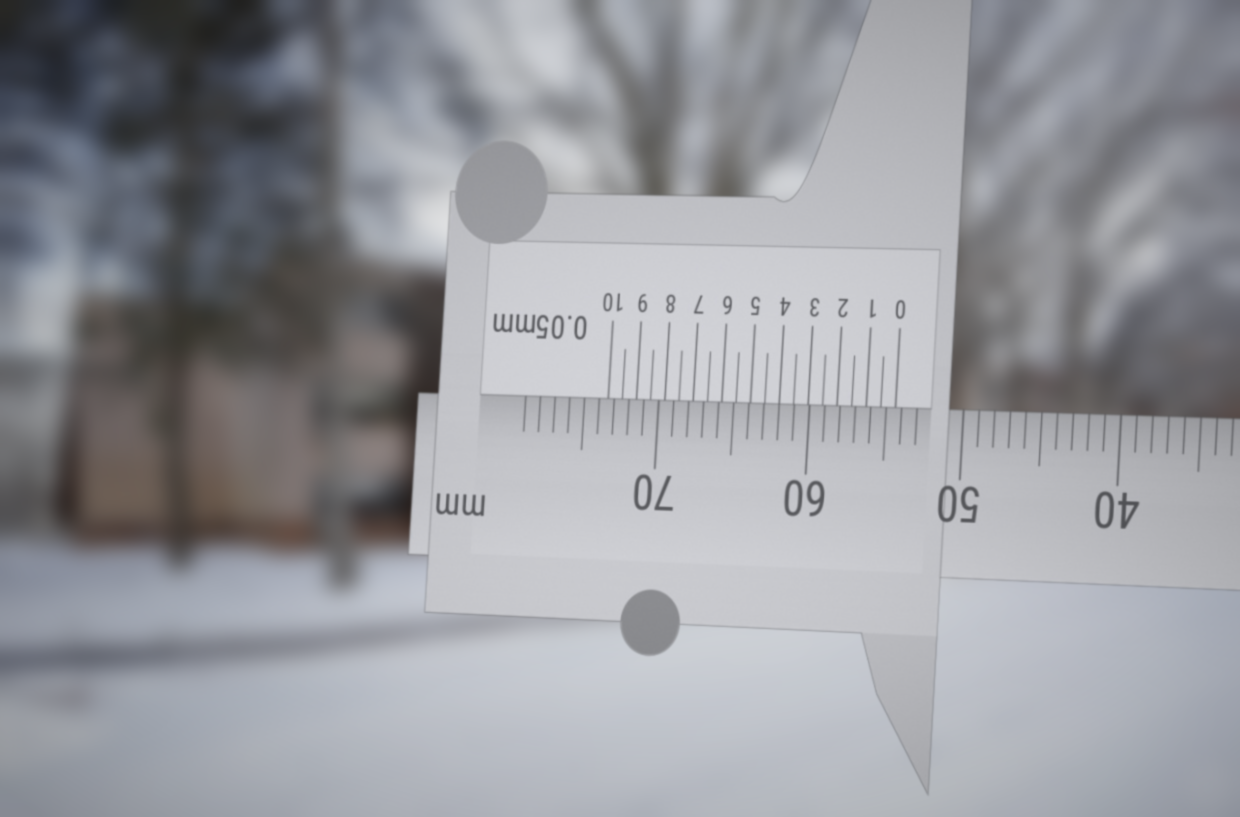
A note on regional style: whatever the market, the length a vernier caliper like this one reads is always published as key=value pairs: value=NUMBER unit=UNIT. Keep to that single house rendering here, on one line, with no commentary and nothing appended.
value=54.4 unit=mm
